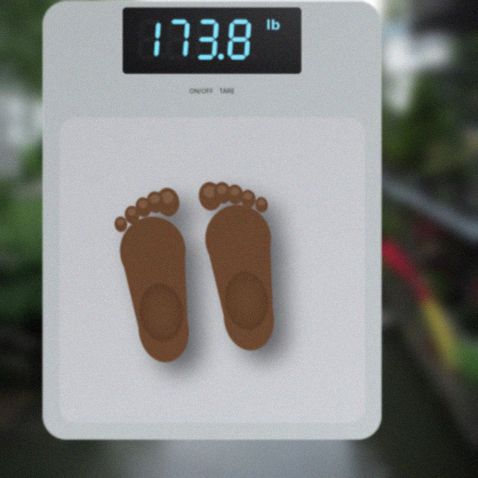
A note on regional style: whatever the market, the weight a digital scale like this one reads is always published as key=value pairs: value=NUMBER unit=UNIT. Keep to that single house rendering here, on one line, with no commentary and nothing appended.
value=173.8 unit=lb
